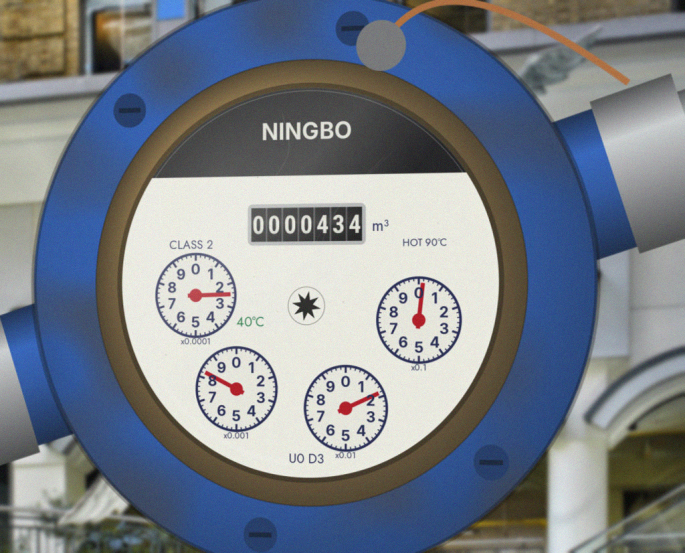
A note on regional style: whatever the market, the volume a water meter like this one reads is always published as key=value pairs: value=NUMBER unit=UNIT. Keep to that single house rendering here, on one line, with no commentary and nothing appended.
value=434.0182 unit=m³
